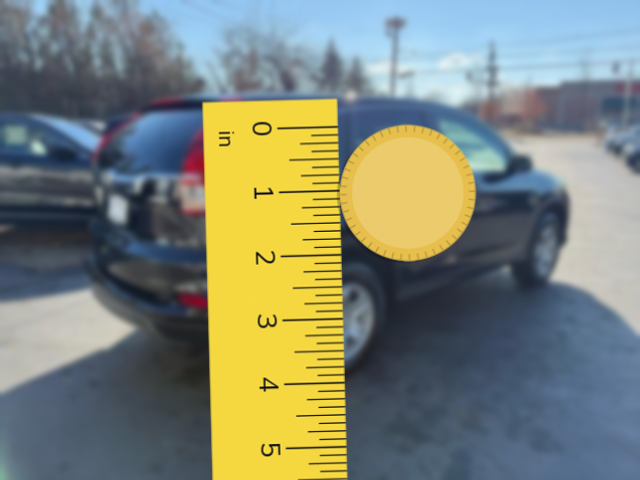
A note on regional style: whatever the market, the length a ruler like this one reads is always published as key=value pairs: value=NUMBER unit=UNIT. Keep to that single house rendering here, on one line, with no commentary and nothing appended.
value=2.125 unit=in
